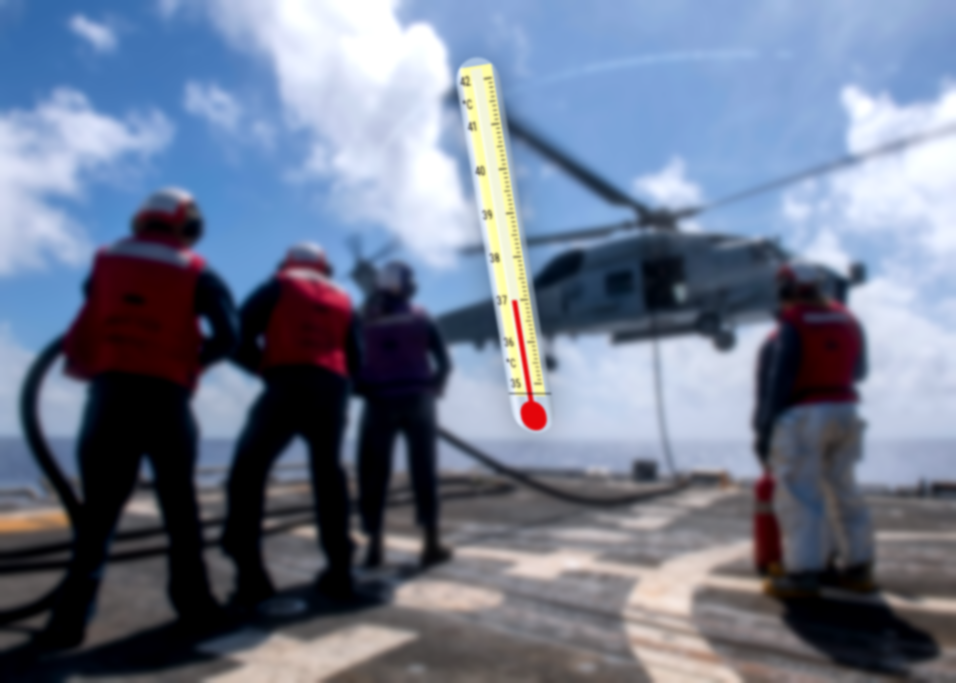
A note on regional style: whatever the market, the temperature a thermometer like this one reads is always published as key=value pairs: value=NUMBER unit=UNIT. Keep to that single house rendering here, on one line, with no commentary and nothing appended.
value=37 unit=°C
